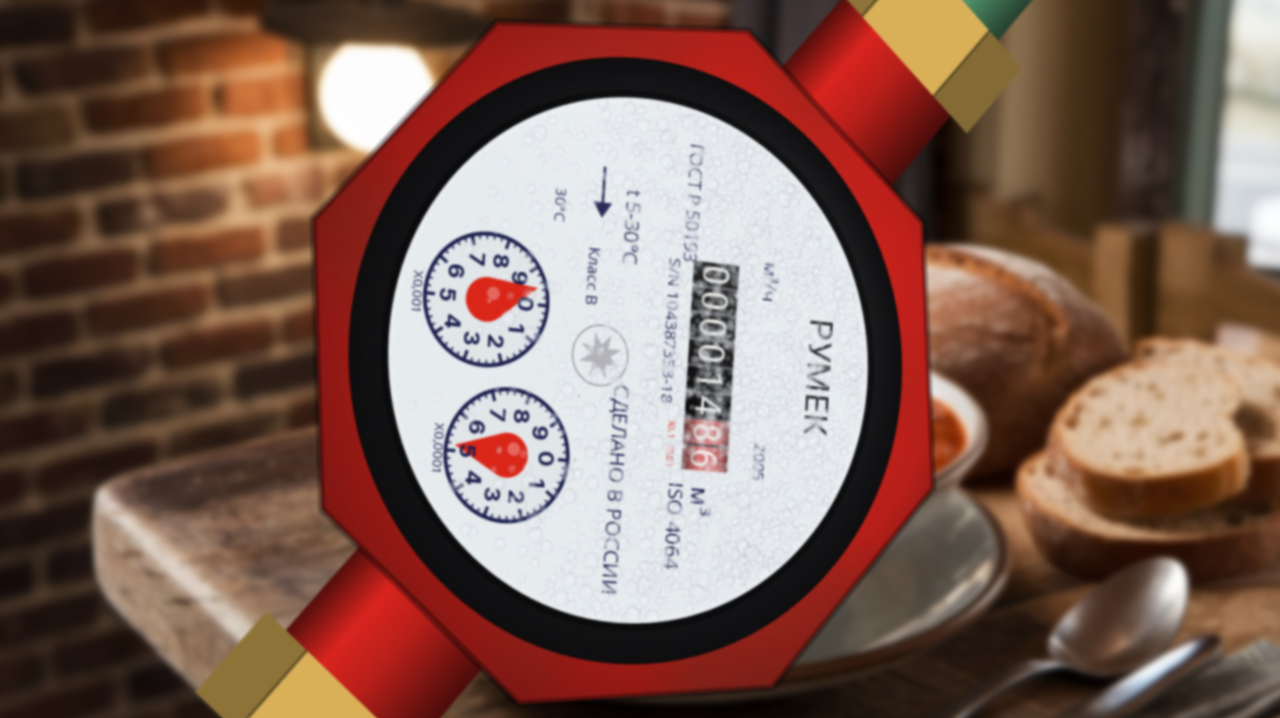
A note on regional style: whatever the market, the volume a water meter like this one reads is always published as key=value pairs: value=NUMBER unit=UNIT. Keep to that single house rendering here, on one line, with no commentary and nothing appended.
value=14.8595 unit=m³
